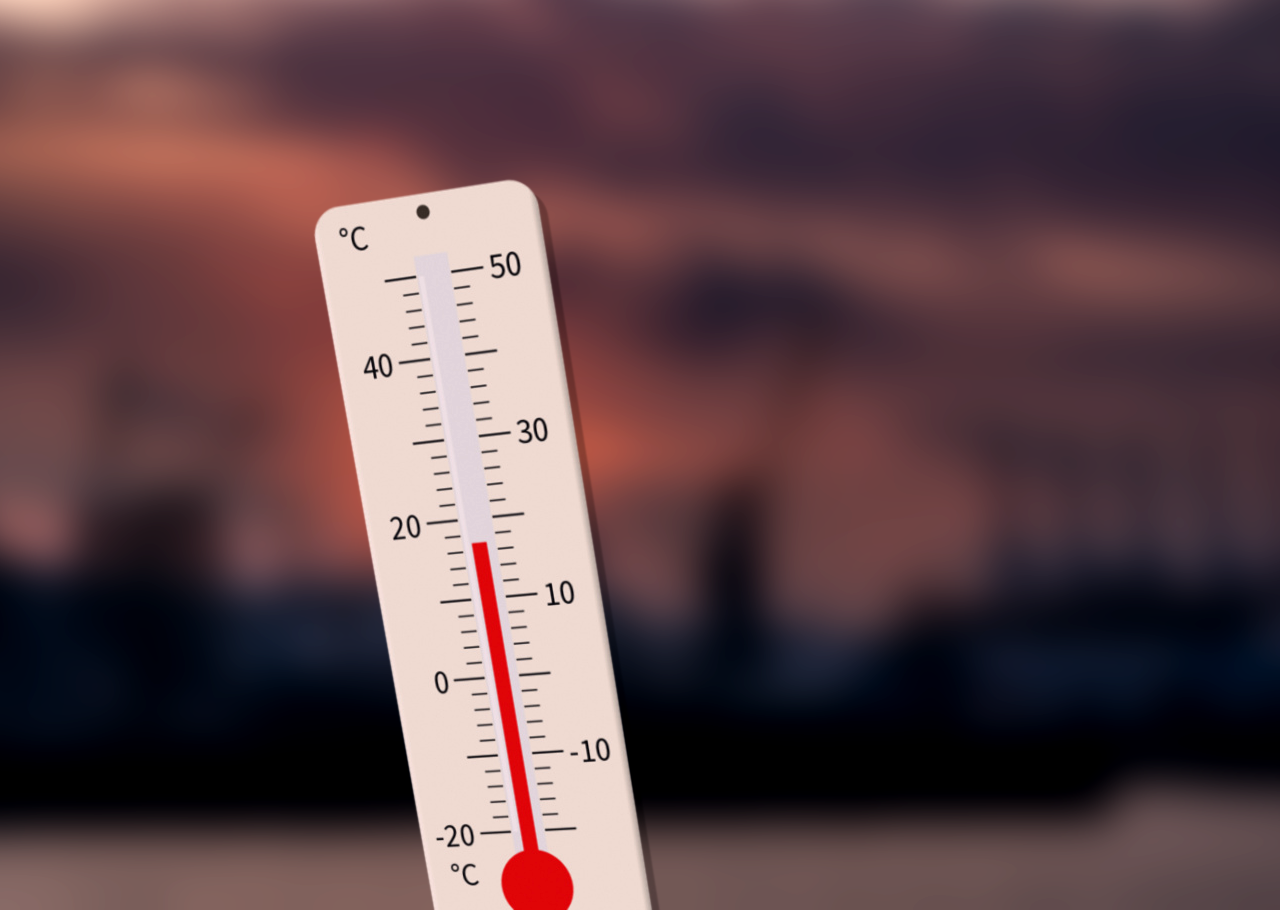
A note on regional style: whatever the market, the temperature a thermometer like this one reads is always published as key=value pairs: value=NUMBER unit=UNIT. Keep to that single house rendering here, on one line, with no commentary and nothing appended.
value=17 unit=°C
